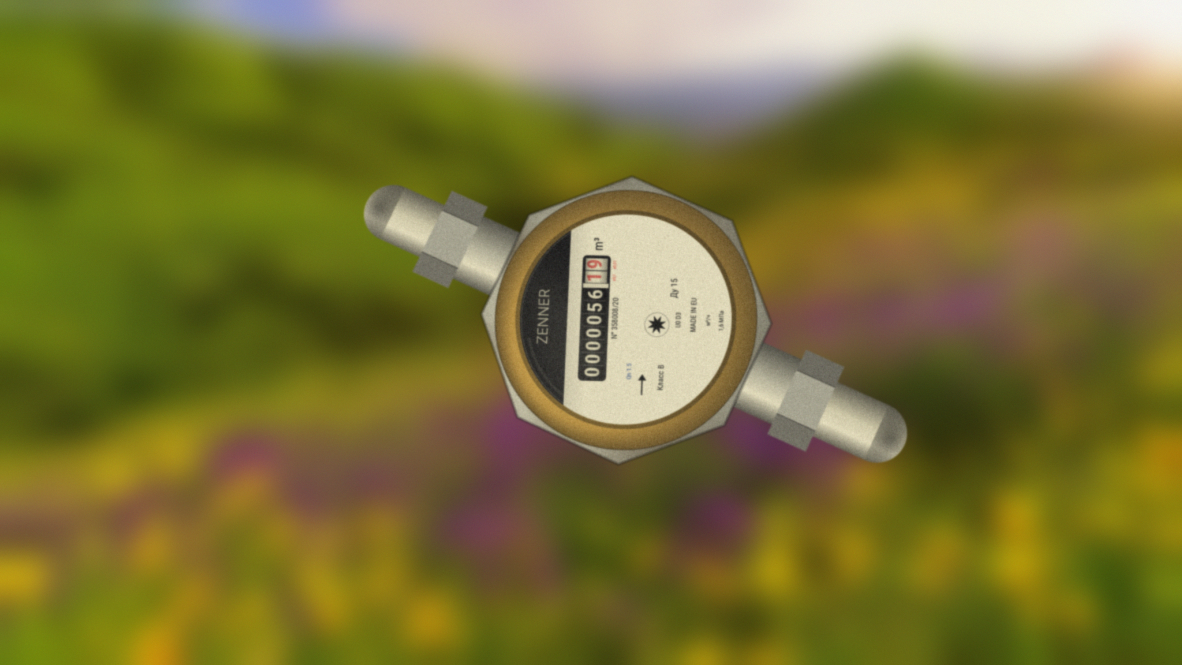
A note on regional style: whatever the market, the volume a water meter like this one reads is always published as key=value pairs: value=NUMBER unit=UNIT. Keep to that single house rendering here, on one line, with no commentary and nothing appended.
value=56.19 unit=m³
